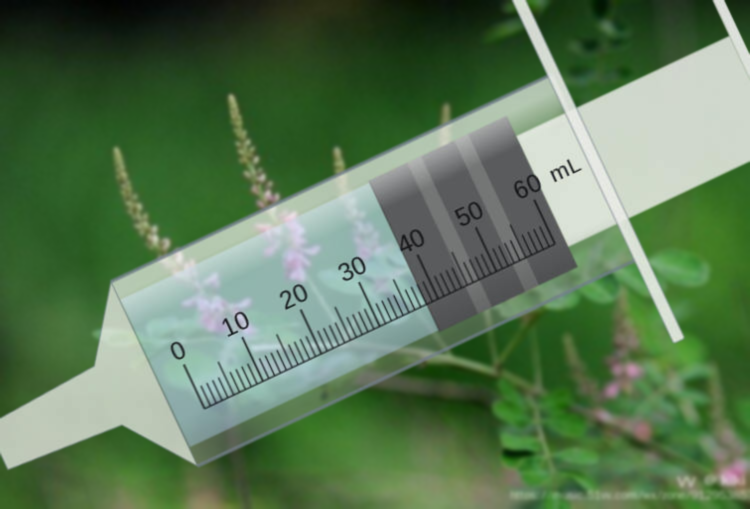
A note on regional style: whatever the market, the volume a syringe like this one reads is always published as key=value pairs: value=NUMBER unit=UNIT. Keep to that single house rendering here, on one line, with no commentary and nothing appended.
value=38 unit=mL
